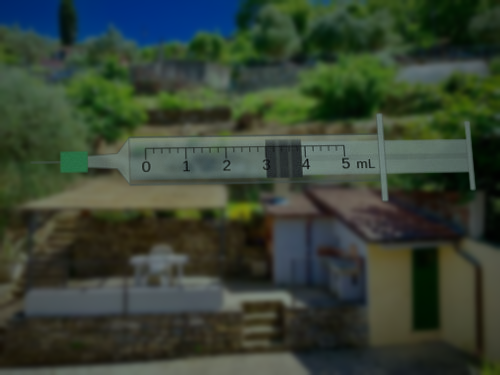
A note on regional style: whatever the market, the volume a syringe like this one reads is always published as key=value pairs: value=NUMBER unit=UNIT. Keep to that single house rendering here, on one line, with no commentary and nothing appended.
value=3 unit=mL
